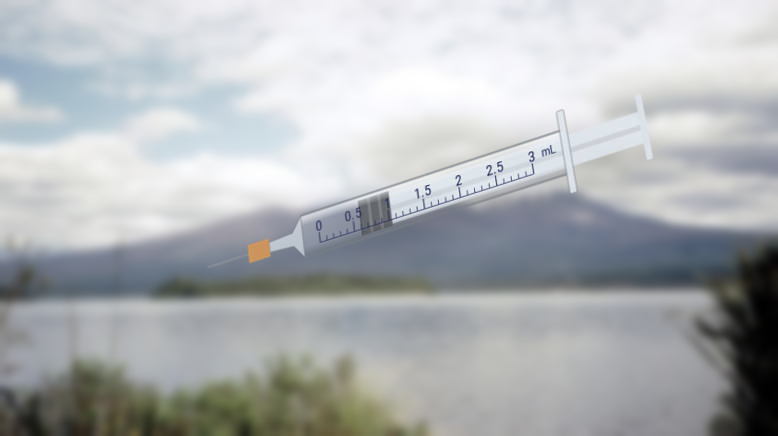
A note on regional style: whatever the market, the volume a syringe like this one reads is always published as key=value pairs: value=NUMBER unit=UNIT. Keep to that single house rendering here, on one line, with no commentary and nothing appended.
value=0.6 unit=mL
